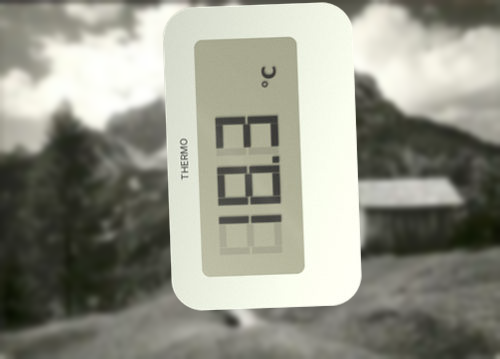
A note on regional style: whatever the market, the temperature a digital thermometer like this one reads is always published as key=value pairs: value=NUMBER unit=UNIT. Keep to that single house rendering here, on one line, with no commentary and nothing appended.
value=18.3 unit=°C
